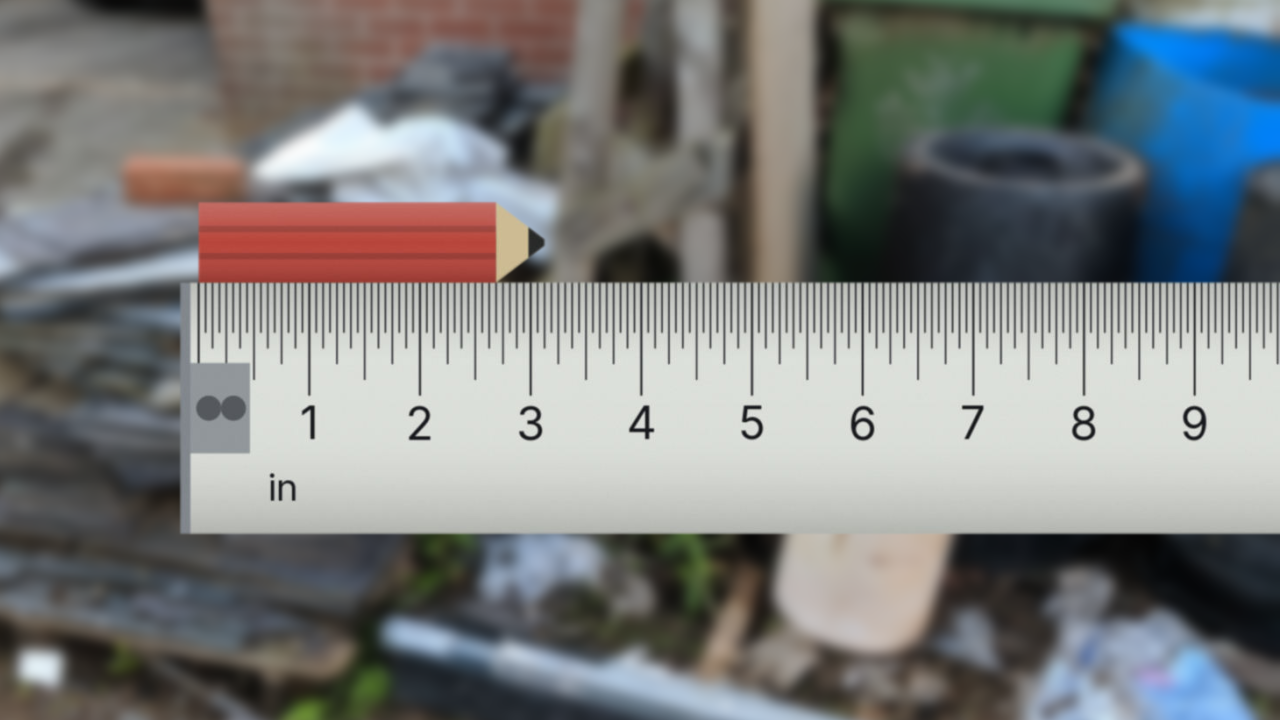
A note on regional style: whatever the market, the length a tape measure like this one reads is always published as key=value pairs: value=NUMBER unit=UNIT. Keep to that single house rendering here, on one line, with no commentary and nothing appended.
value=3.125 unit=in
